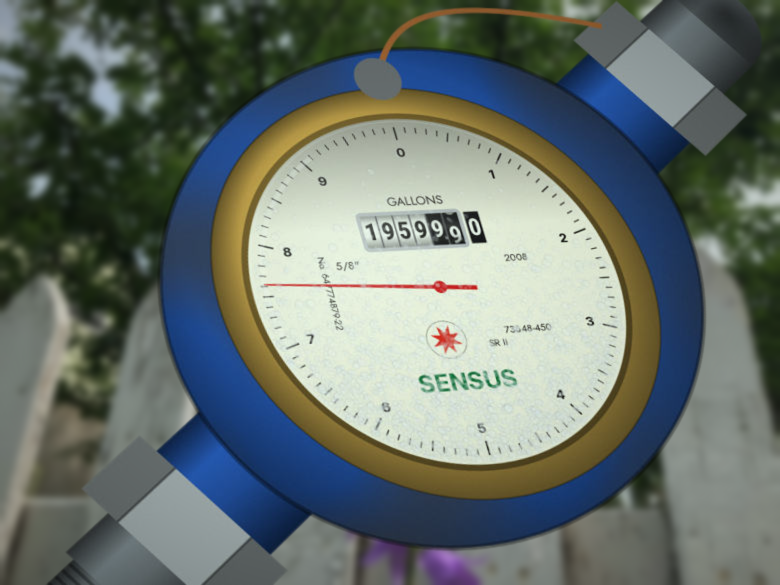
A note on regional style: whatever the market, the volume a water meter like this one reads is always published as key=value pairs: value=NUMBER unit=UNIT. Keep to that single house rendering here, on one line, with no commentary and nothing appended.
value=1959987.6 unit=gal
